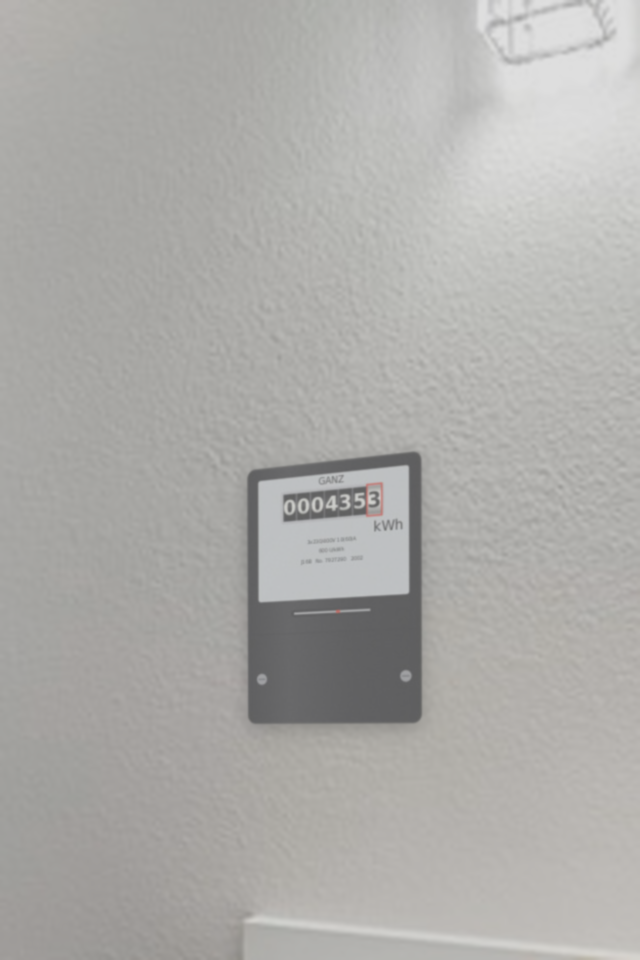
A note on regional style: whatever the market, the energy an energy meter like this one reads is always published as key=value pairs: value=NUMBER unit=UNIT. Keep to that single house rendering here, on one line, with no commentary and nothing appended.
value=435.3 unit=kWh
